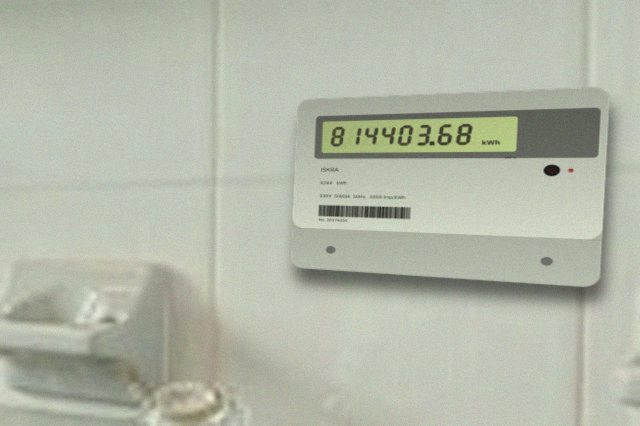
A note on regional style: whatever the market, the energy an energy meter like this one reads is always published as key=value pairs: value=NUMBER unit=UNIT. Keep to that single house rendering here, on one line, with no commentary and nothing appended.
value=814403.68 unit=kWh
